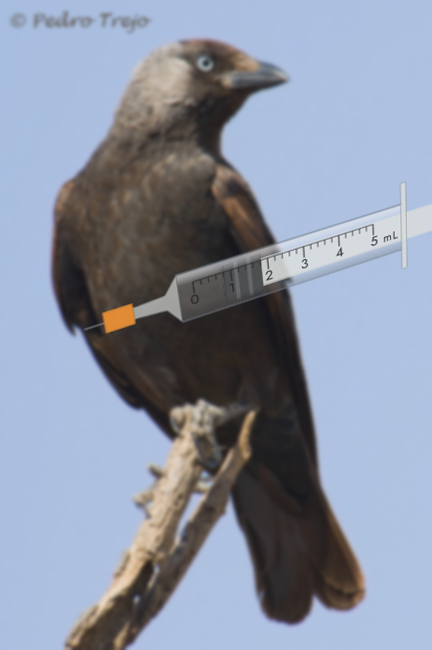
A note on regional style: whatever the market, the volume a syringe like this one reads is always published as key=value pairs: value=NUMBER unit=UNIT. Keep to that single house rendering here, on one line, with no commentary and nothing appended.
value=0.8 unit=mL
